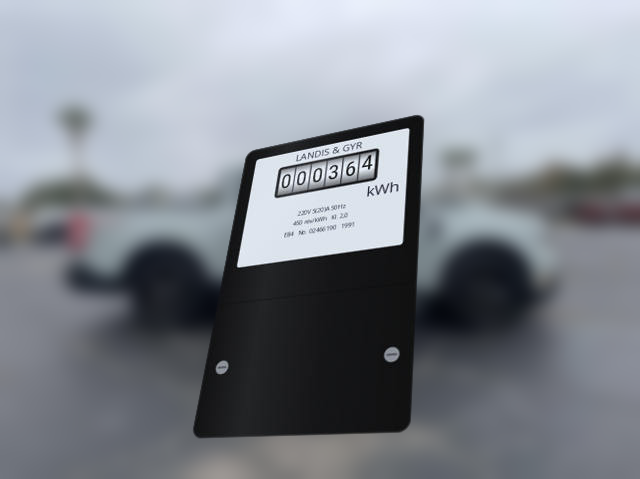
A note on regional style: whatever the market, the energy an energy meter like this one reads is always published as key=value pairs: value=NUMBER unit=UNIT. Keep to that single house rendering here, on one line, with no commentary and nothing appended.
value=364 unit=kWh
